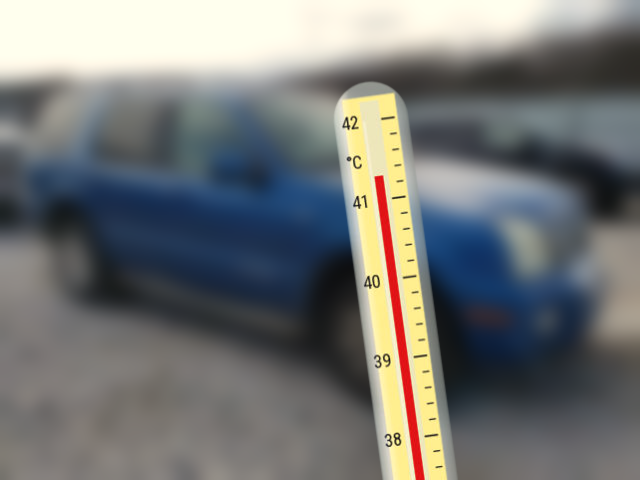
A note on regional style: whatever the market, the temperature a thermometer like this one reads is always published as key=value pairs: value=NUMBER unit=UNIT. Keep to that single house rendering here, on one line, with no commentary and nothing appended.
value=41.3 unit=°C
